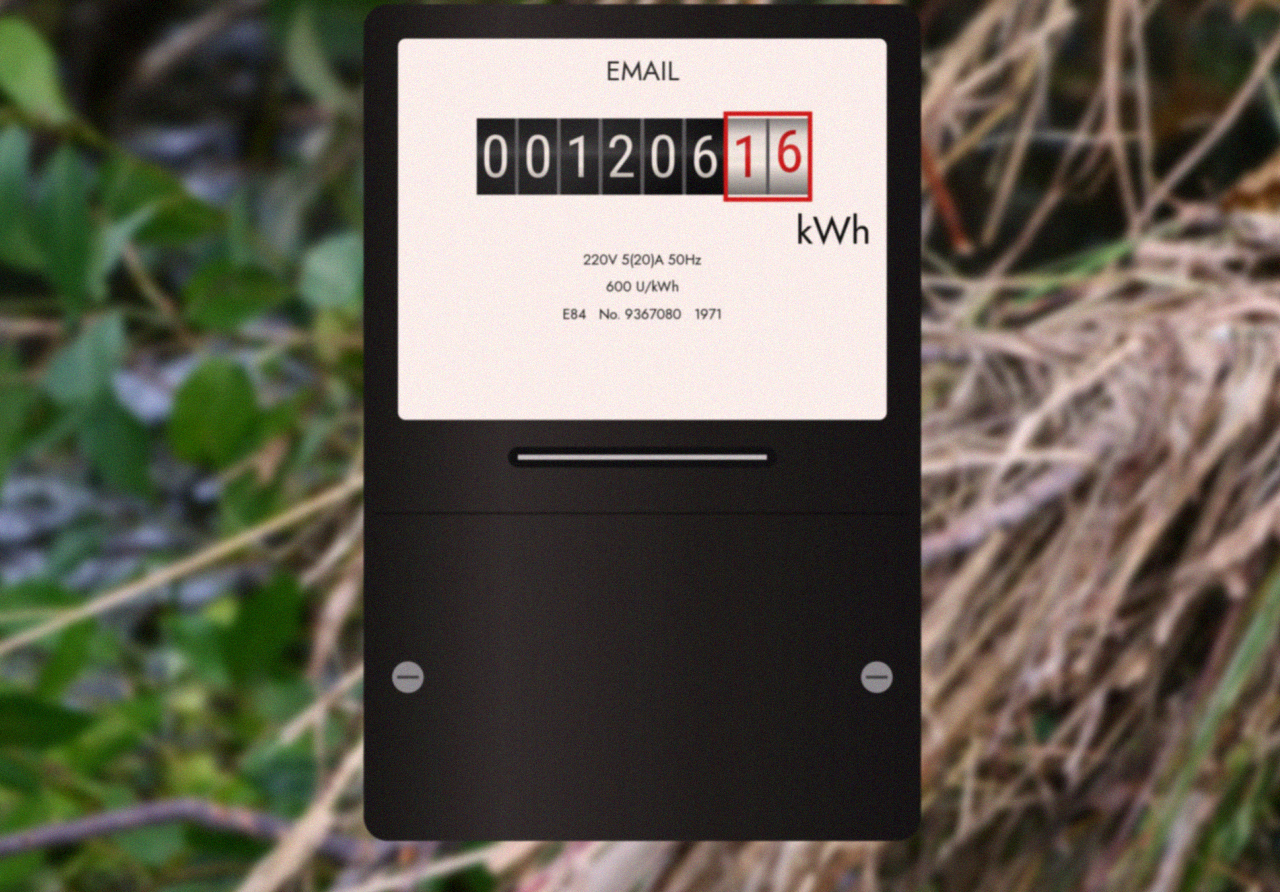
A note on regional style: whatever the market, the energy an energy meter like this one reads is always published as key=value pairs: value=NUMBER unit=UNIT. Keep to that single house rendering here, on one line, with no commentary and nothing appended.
value=1206.16 unit=kWh
